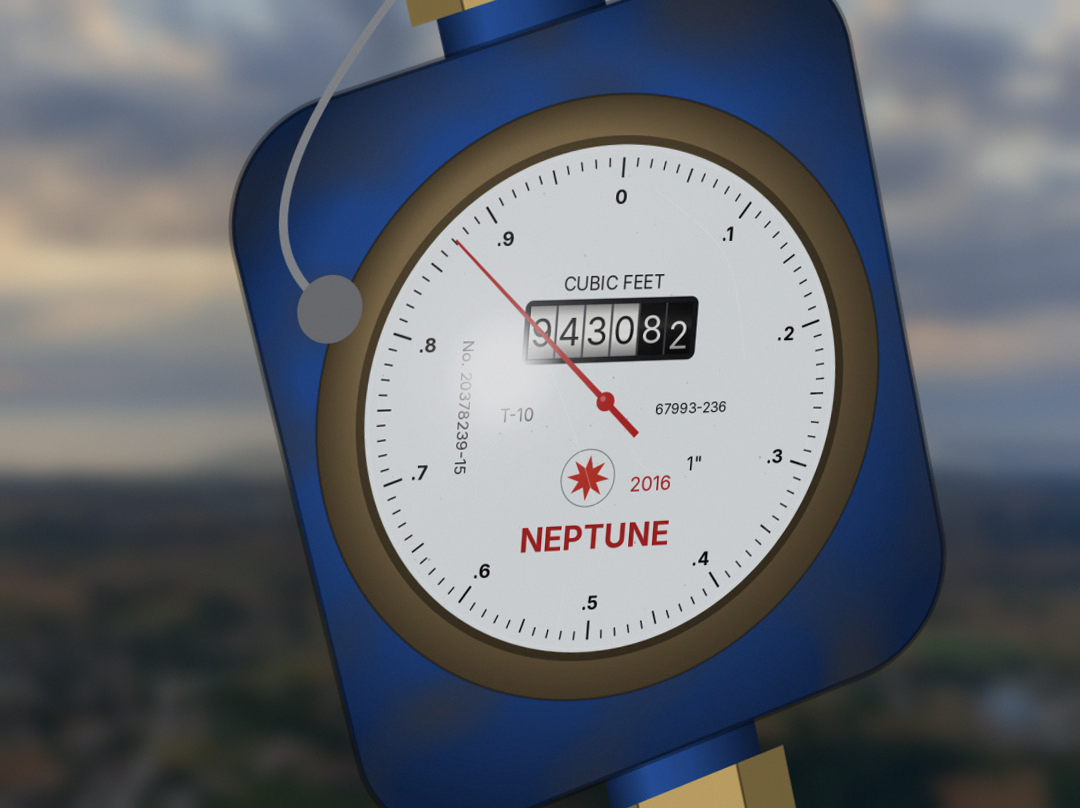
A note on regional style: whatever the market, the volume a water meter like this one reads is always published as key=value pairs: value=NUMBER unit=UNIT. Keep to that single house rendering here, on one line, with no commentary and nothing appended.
value=943081.87 unit=ft³
